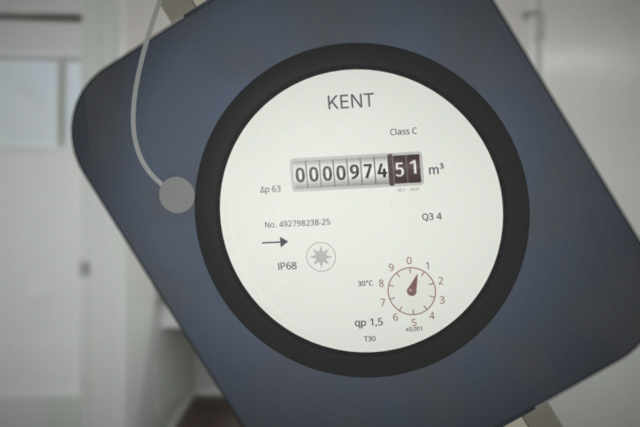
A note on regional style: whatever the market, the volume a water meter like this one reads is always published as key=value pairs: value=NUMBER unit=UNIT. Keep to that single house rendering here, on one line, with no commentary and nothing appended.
value=974.510 unit=m³
